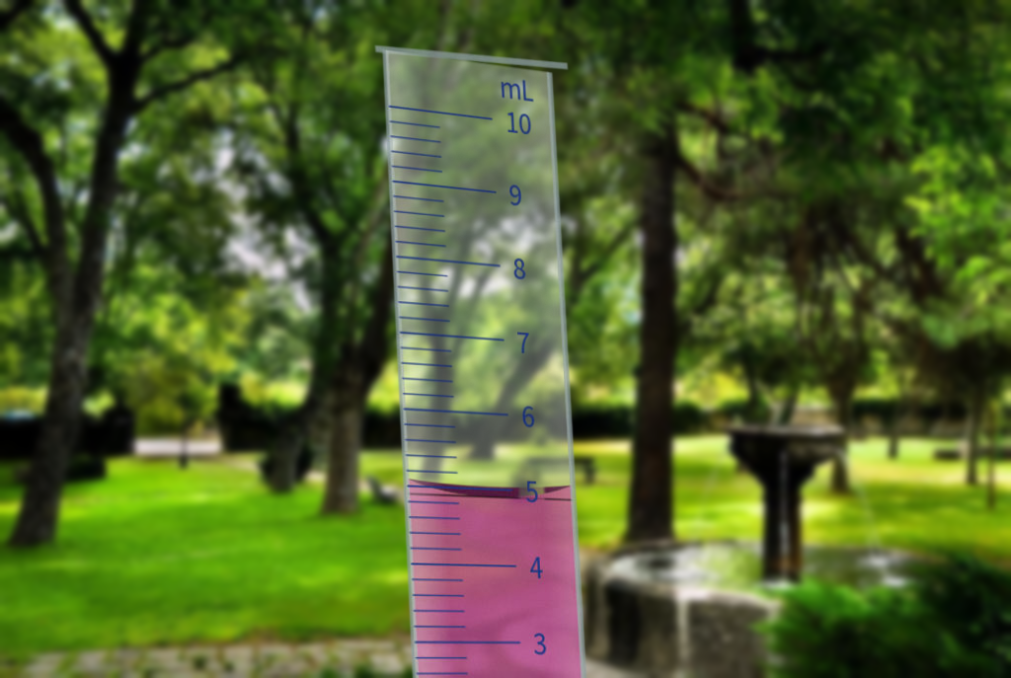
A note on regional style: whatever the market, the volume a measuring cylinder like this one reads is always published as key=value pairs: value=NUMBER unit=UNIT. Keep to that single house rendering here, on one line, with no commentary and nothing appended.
value=4.9 unit=mL
